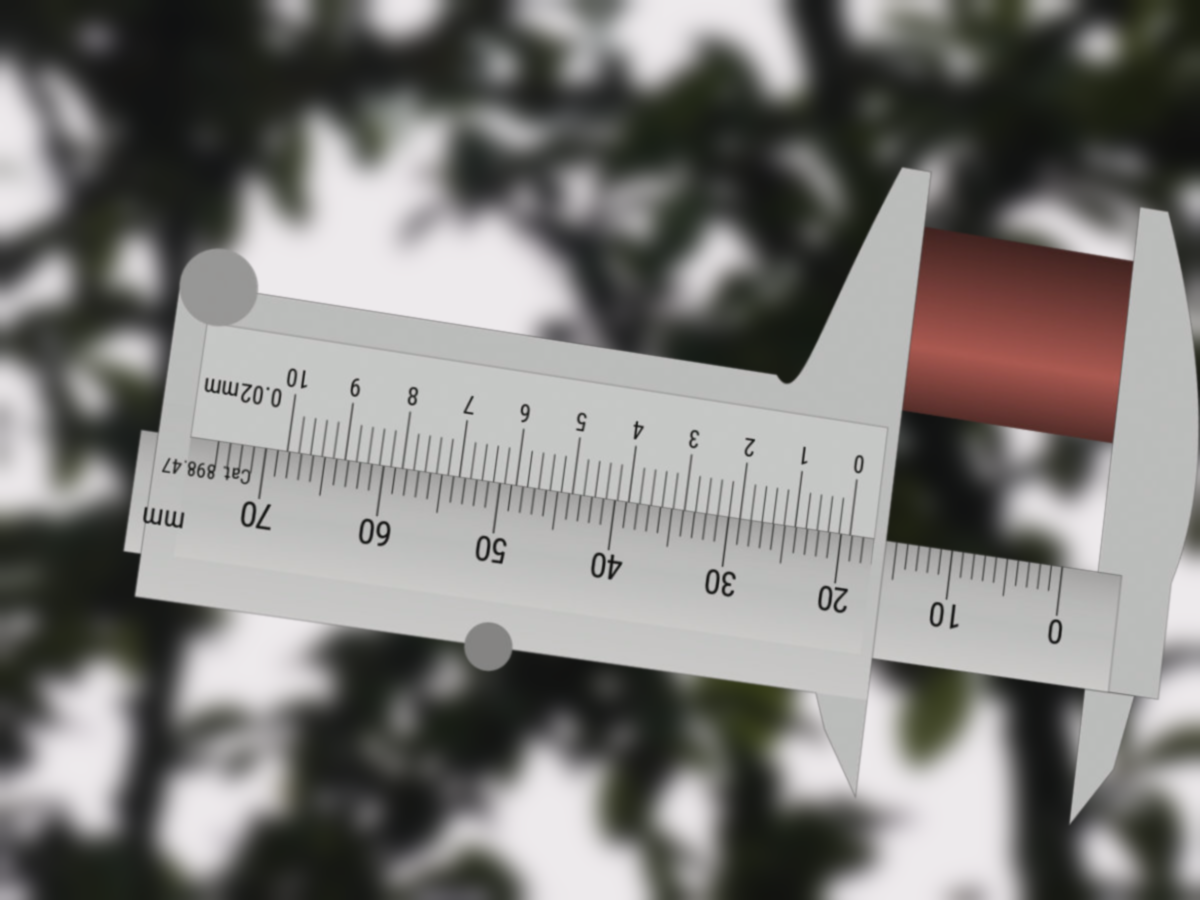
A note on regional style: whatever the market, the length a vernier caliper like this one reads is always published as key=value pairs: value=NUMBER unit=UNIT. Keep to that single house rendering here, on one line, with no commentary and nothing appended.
value=19.2 unit=mm
